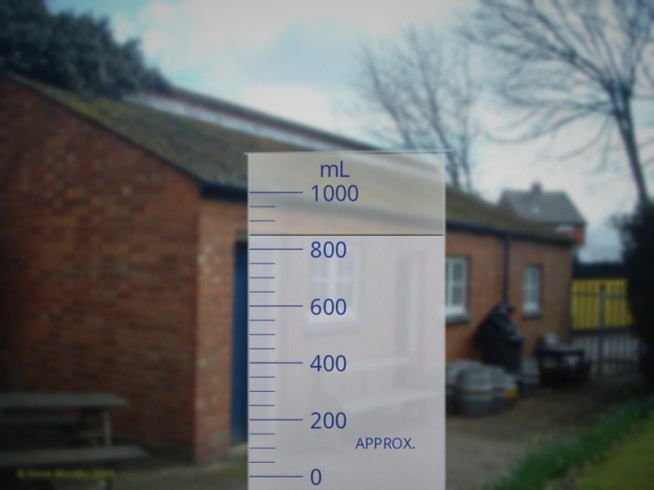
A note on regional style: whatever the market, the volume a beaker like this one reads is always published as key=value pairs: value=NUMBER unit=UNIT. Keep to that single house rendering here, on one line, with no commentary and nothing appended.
value=850 unit=mL
